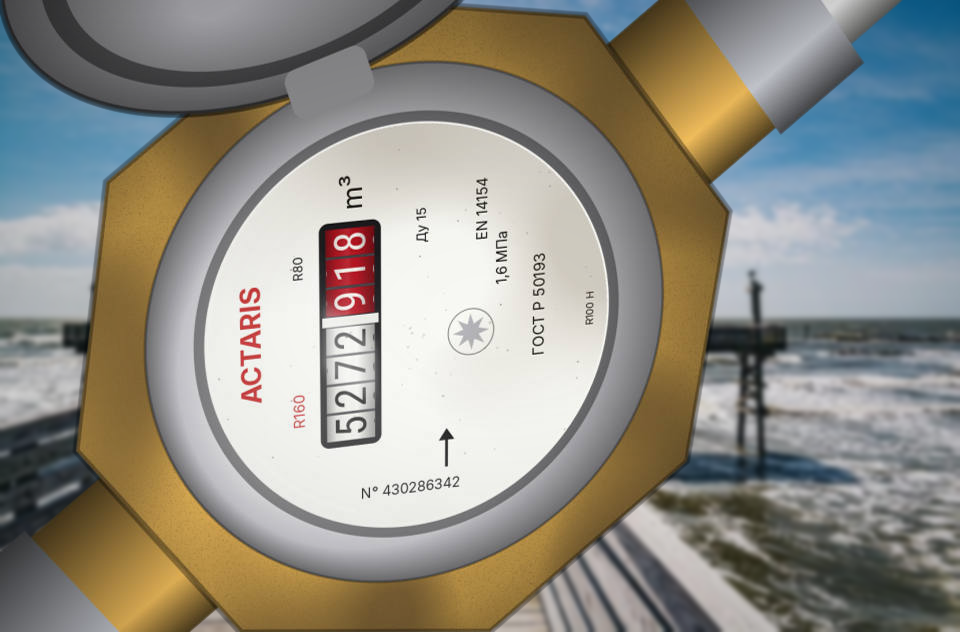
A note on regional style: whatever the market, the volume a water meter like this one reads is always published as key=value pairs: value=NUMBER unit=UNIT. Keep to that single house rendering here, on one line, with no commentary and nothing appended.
value=5272.918 unit=m³
